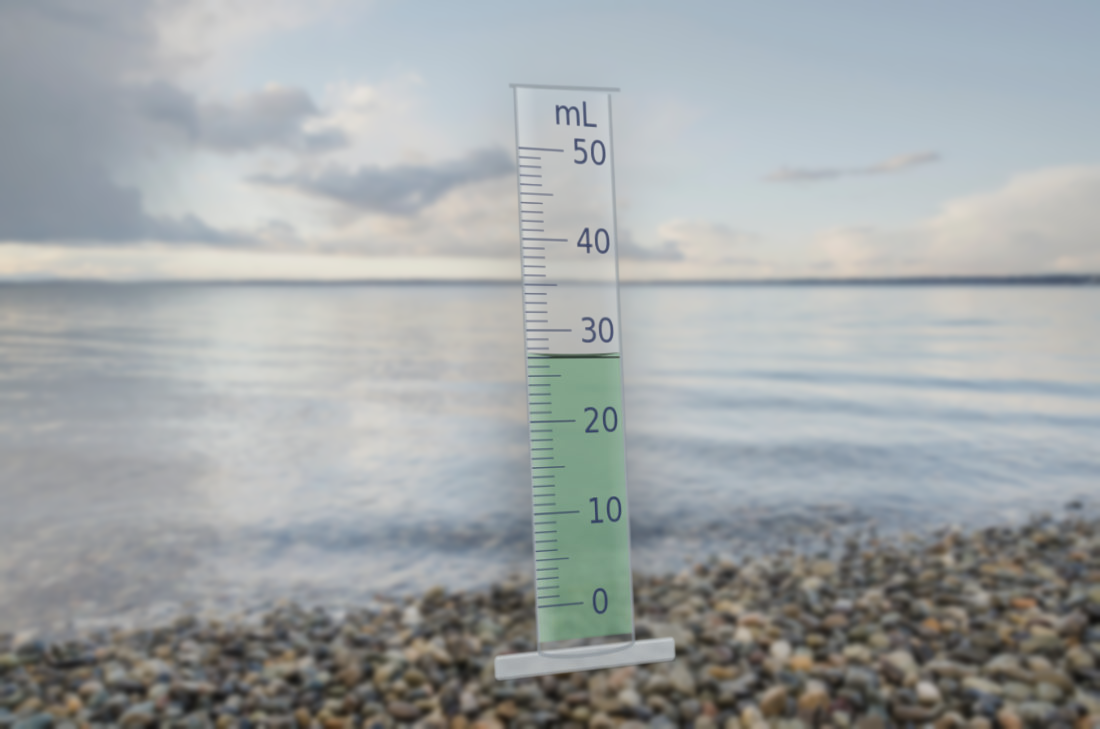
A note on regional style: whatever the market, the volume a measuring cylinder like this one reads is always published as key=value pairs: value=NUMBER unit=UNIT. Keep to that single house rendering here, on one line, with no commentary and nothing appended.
value=27 unit=mL
